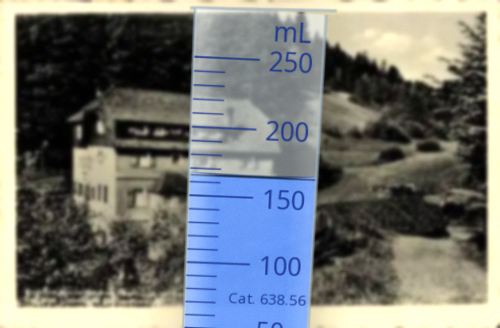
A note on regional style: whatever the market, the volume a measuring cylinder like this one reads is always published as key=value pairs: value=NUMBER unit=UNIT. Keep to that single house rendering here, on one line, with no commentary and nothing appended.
value=165 unit=mL
